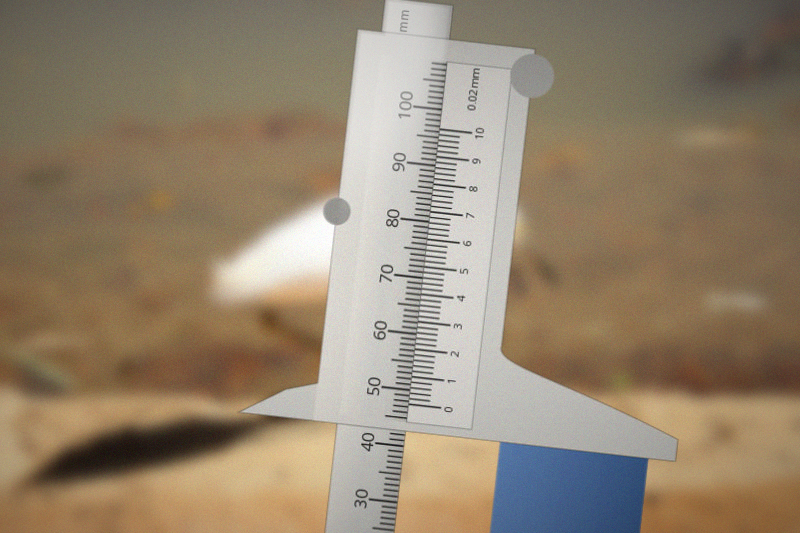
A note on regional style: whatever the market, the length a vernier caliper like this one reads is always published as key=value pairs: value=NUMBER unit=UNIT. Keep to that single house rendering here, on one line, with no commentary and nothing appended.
value=47.5 unit=mm
